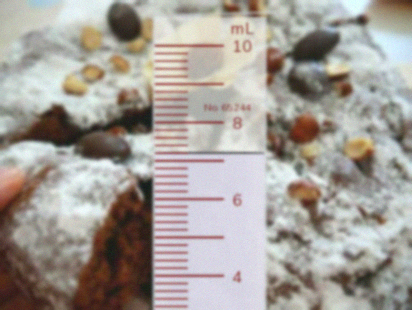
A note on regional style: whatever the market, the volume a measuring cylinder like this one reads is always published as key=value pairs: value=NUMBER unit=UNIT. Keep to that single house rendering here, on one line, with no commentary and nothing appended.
value=7.2 unit=mL
